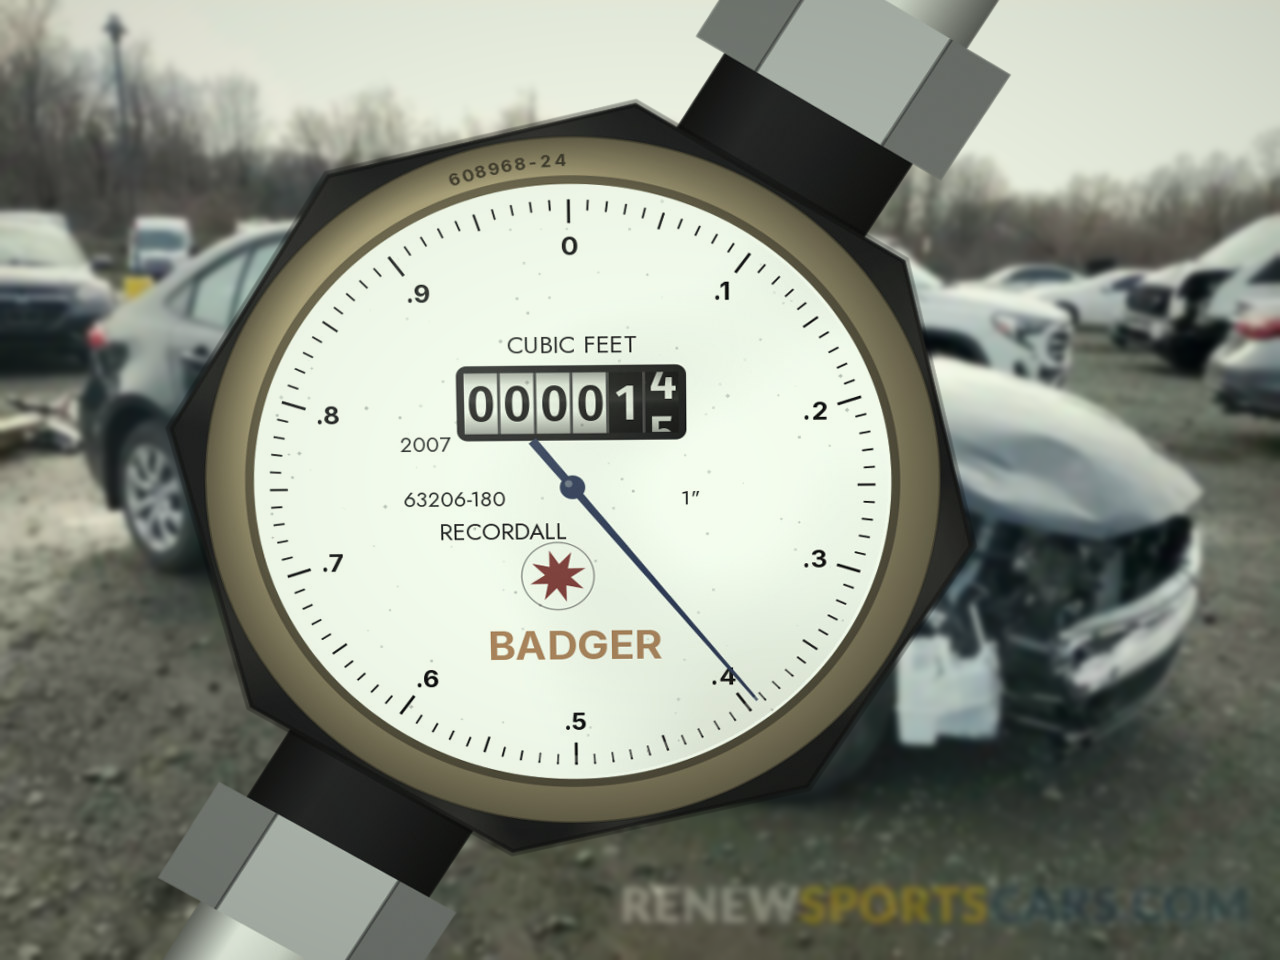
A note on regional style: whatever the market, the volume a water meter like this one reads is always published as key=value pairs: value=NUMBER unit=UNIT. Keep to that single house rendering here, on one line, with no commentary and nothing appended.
value=14.39 unit=ft³
